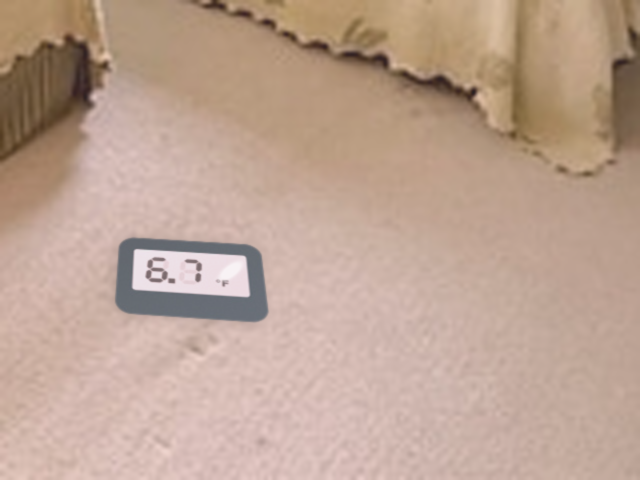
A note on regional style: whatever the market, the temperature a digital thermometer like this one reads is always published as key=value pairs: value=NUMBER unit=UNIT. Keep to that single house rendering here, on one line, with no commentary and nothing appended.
value=6.7 unit=°F
